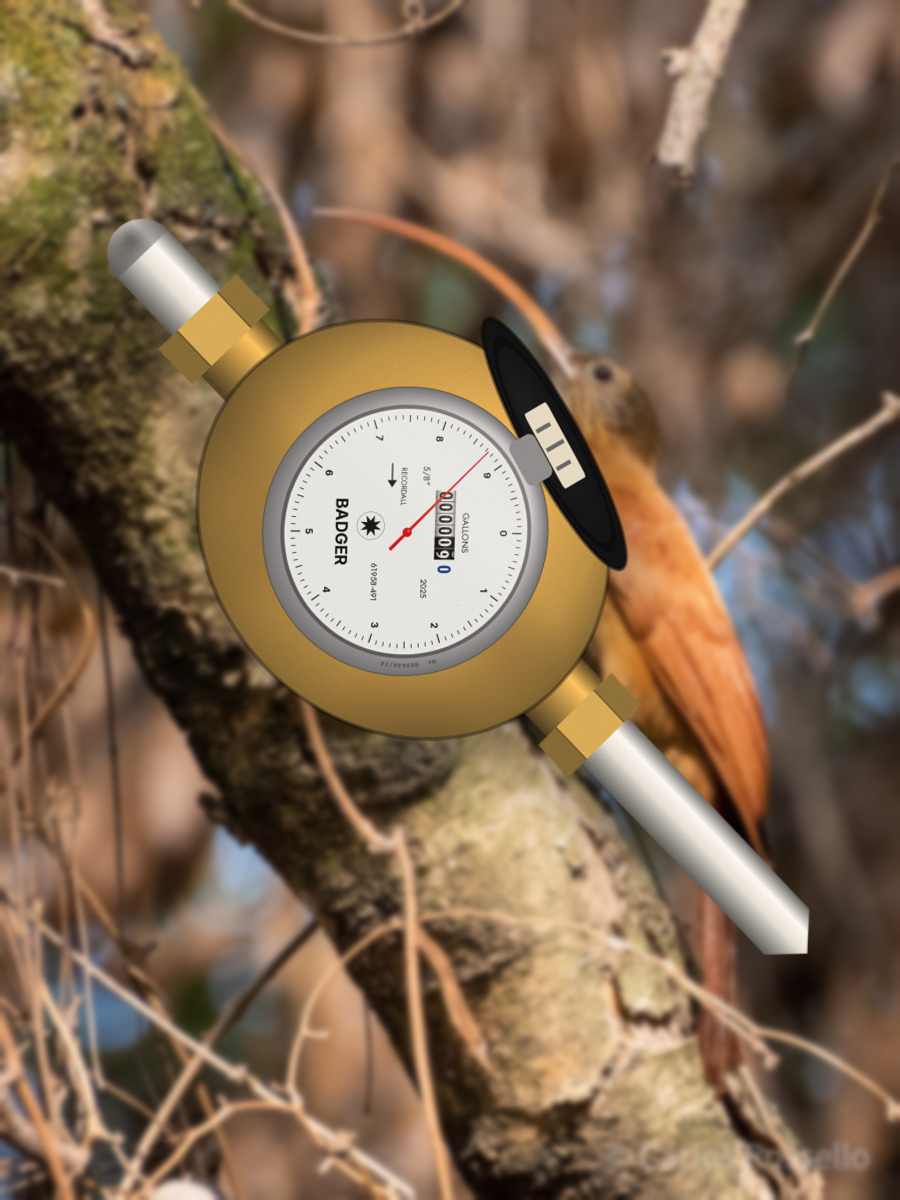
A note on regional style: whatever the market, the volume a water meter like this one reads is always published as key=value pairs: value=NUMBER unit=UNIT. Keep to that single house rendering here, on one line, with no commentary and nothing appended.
value=88.7 unit=gal
